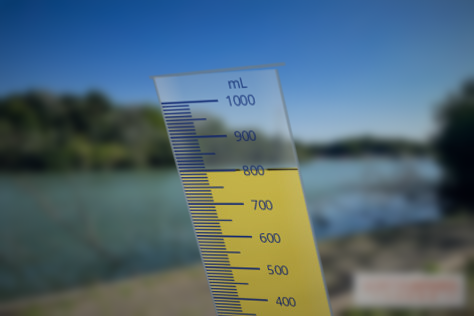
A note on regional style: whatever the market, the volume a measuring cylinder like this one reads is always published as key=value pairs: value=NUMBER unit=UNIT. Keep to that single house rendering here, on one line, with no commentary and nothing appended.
value=800 unit=mL
